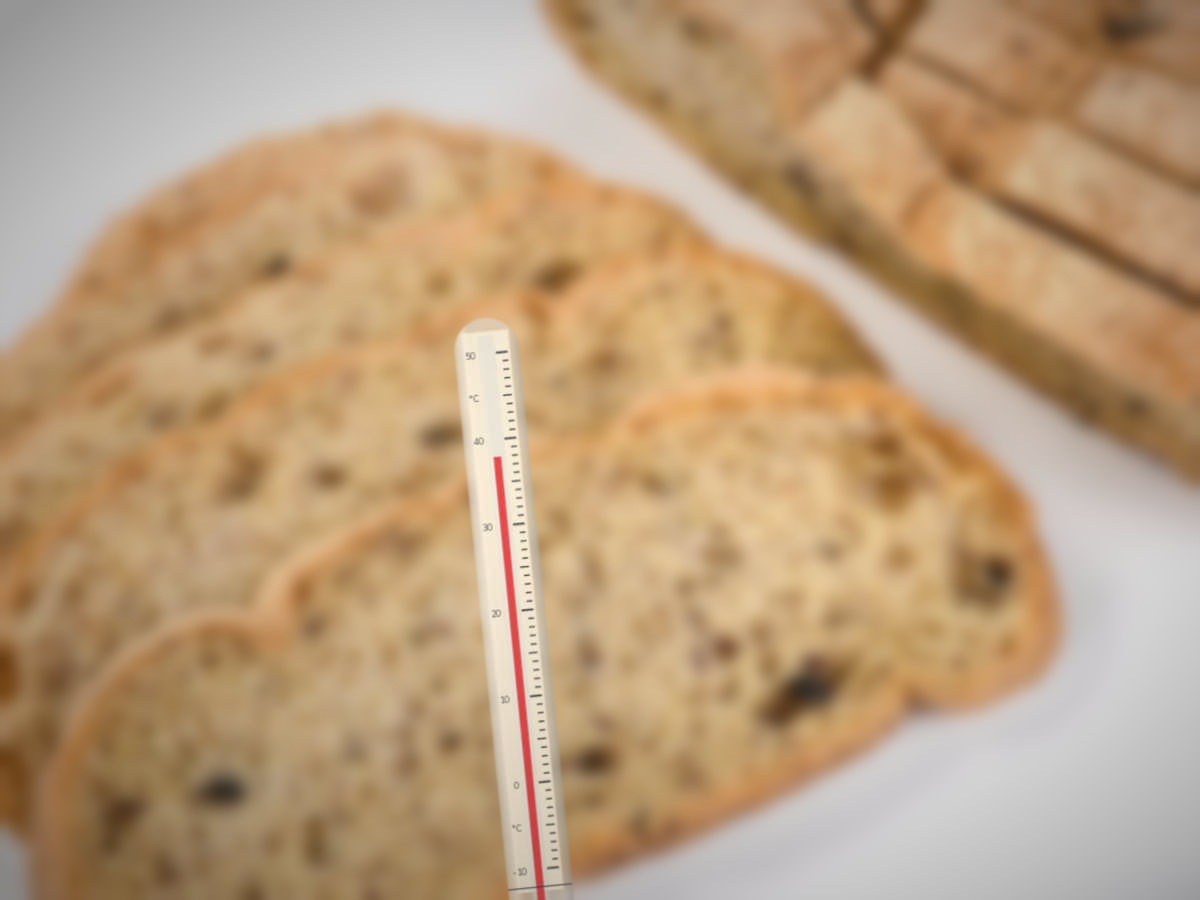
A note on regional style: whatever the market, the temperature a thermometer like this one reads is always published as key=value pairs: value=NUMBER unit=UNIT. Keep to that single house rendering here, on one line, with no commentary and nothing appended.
value=38 unit=°C
